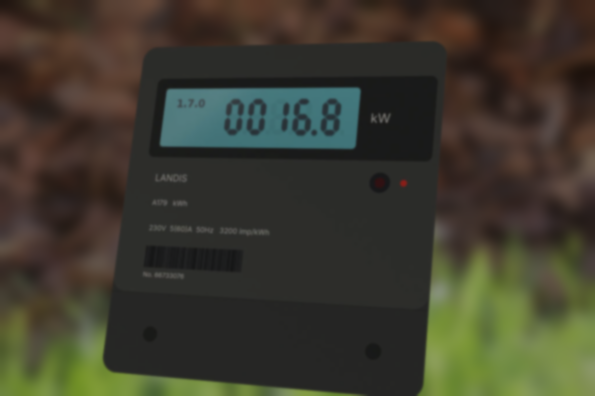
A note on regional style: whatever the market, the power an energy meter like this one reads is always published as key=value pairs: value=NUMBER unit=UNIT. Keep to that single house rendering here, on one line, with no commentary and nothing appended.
value=16.8 unit=kW
